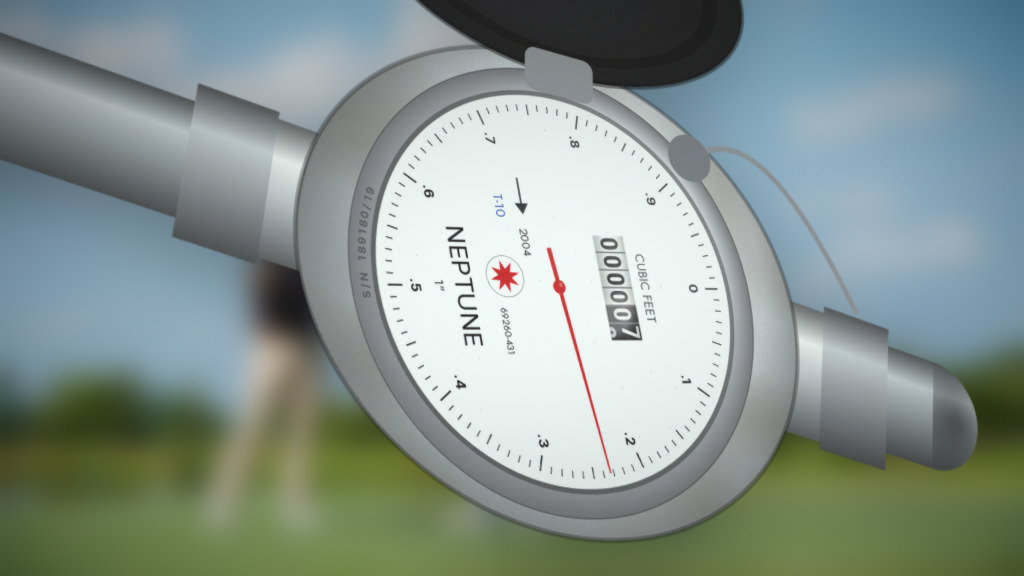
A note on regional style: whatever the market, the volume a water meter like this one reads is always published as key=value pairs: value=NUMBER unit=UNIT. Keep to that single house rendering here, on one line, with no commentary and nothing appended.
value=7.23 unit=ft³
